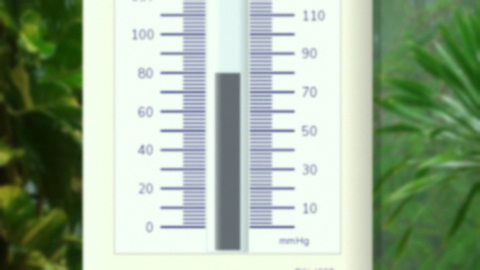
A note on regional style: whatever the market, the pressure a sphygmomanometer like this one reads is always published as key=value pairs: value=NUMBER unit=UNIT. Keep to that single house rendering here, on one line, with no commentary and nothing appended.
value=80 unit=mmHg
